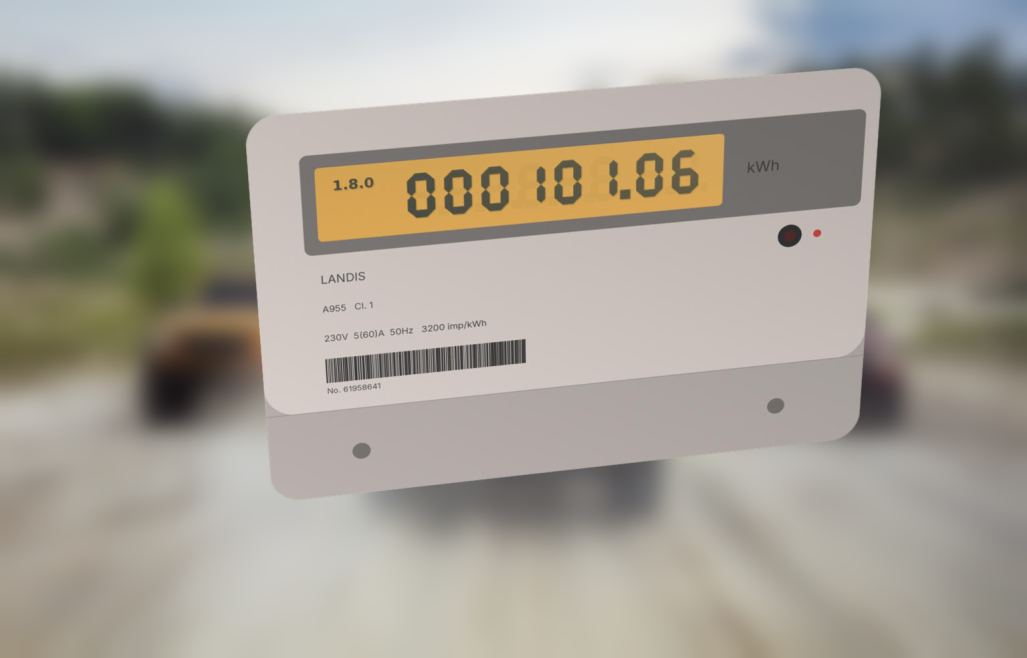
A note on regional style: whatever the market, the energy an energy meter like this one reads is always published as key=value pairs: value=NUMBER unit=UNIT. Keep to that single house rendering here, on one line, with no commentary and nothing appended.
value=101.06 unit=kWh
